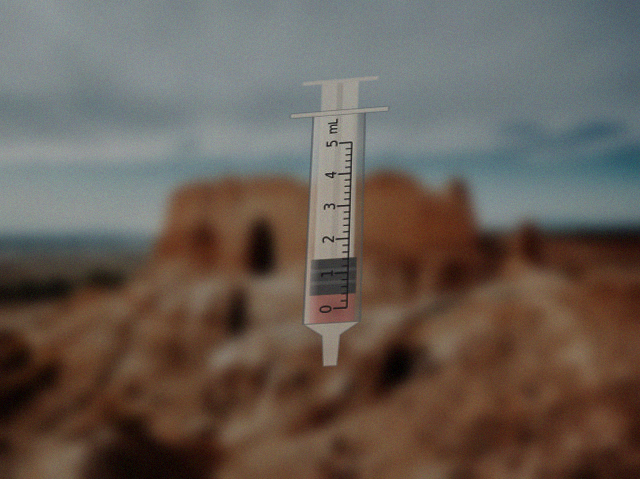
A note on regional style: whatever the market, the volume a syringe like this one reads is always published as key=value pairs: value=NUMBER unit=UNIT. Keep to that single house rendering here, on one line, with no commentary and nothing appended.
value=0.4 unit=mL
